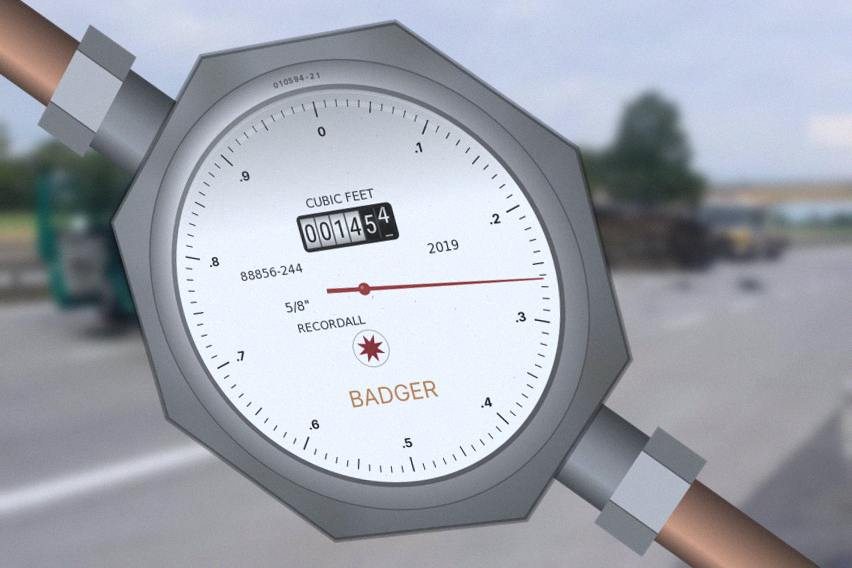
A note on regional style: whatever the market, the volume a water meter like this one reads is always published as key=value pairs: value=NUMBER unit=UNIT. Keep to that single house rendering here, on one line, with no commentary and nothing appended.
value=1454.26 unit=ft³
